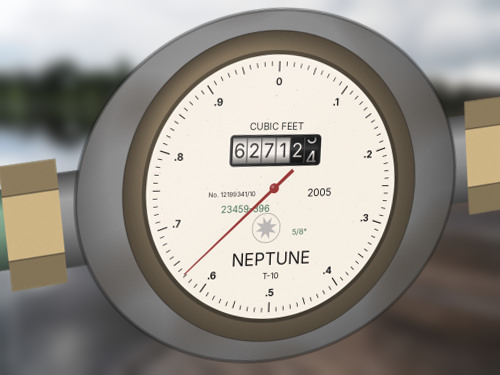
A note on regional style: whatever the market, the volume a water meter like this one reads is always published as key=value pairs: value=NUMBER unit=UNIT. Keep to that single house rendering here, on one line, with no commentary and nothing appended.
value=627123.63 unit=ft³
